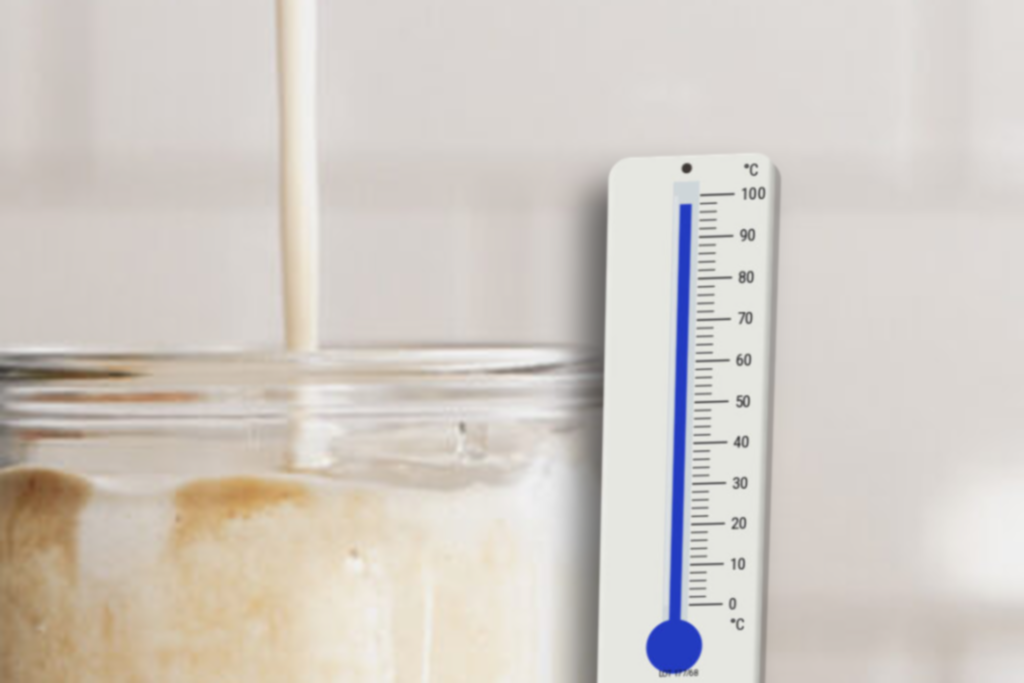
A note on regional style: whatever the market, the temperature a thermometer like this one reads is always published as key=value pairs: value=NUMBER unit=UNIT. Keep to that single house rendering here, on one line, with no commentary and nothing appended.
value=98 unit=°C
